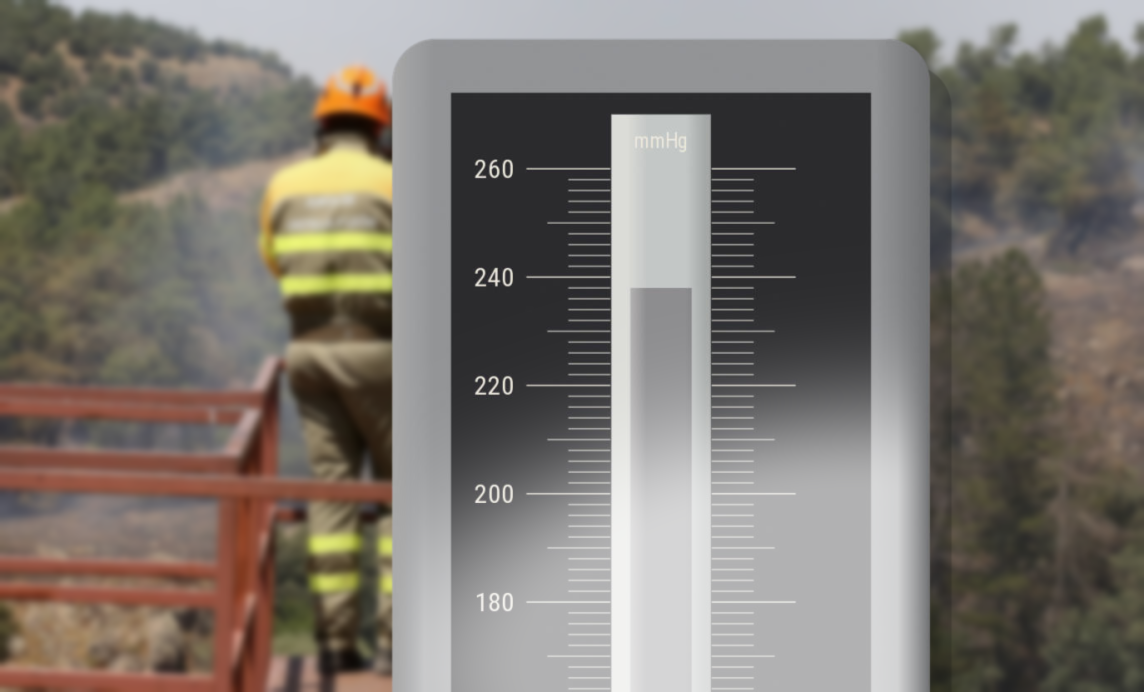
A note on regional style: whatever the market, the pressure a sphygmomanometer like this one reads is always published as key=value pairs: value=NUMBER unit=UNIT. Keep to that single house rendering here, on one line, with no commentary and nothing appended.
value=238 unit=mmHg
